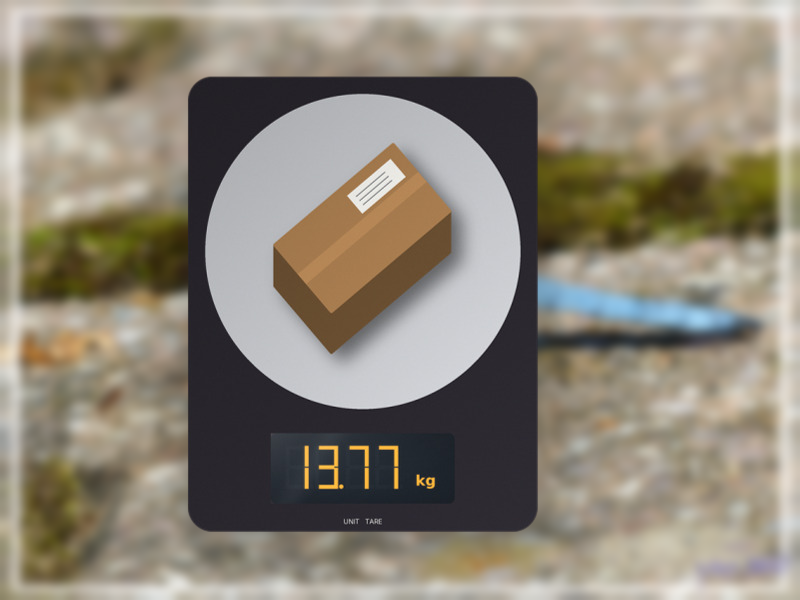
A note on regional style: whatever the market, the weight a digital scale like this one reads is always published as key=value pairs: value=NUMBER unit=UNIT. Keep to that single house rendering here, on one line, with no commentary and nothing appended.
value=13.77 unit=kg
